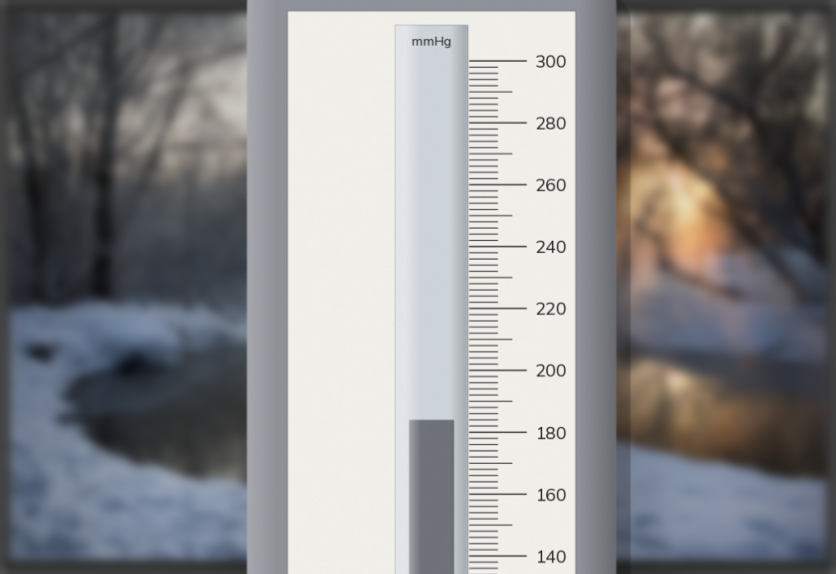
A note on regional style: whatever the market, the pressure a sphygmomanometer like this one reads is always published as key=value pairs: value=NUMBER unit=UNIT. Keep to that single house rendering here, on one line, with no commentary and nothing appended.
value=184 unit=mmHg
